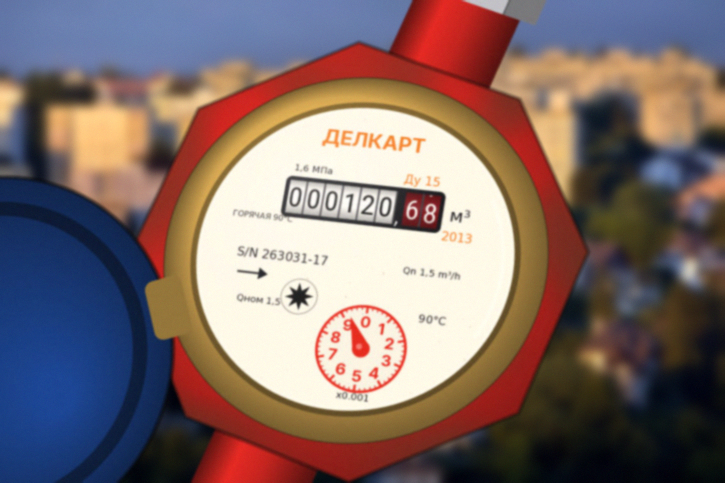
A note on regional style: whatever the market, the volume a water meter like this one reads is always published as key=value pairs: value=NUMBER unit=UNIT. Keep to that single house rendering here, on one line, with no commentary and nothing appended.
value=120.679 unit=m³
